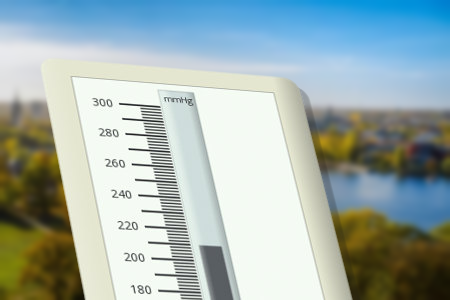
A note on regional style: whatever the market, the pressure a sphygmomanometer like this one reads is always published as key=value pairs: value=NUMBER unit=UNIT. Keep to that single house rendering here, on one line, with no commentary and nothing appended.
value=210 unit=mmHg
